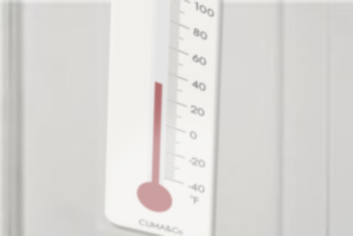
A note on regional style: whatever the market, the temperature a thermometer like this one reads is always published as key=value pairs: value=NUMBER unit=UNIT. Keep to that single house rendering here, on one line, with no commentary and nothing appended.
value=30 unit=°F
